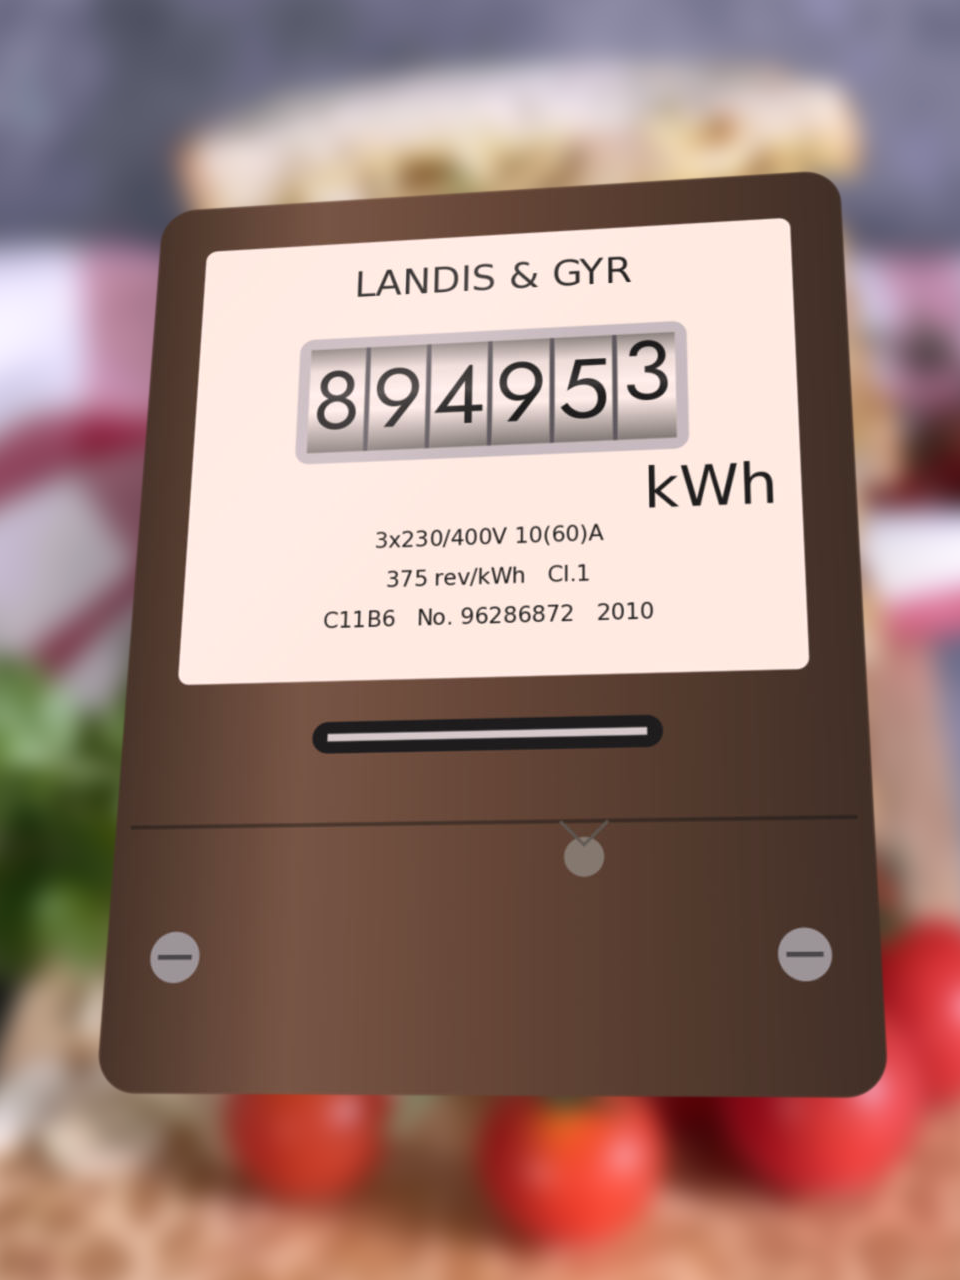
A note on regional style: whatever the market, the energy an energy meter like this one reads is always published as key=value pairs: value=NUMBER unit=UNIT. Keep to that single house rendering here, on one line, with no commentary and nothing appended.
value=894953 unit=kWh
